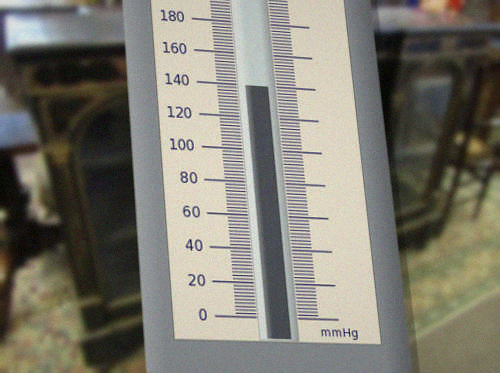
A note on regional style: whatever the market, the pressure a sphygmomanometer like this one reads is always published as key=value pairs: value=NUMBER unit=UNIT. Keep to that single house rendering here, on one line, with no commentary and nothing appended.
value=140 unit=mmHg
